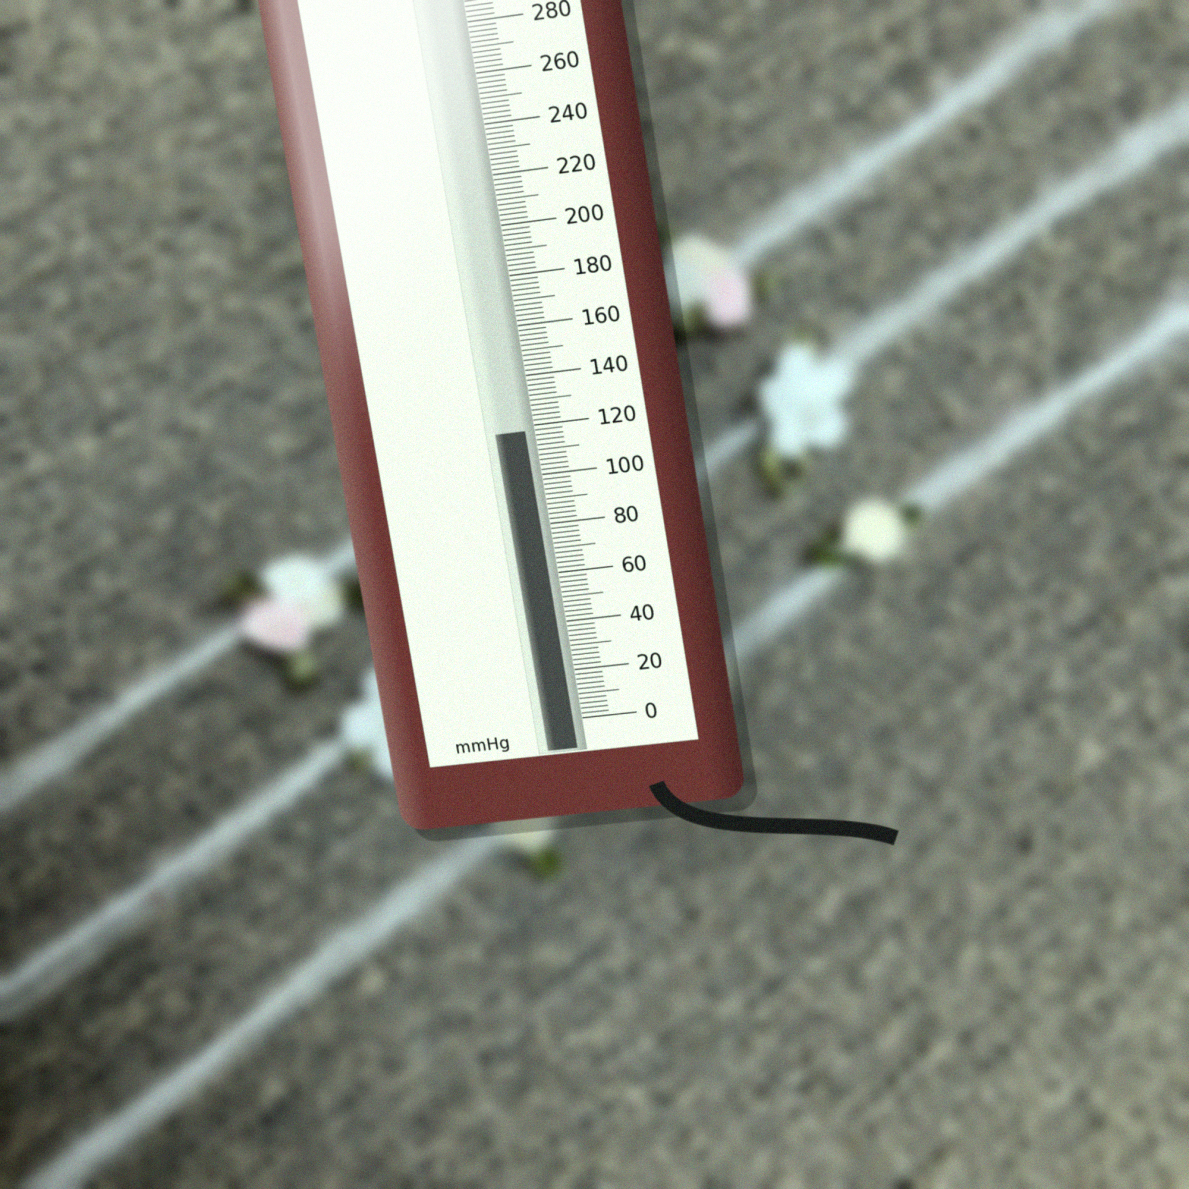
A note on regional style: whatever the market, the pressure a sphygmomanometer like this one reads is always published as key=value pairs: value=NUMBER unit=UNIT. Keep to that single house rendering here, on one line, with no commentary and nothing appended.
value=118 unit=mmHg
